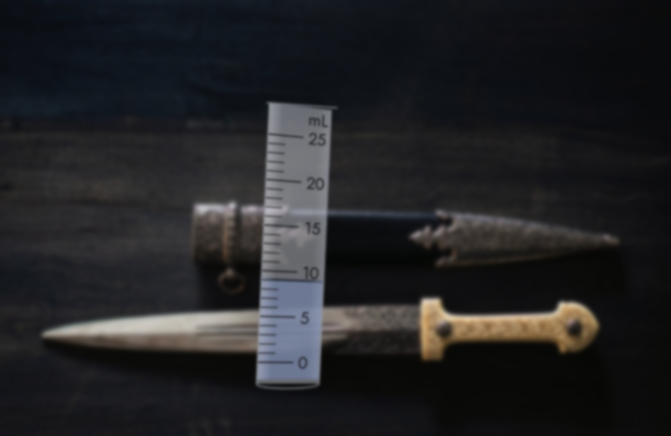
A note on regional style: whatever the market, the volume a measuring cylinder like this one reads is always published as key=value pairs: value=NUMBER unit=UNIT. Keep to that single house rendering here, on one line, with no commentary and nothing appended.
value=9 unit=mL
